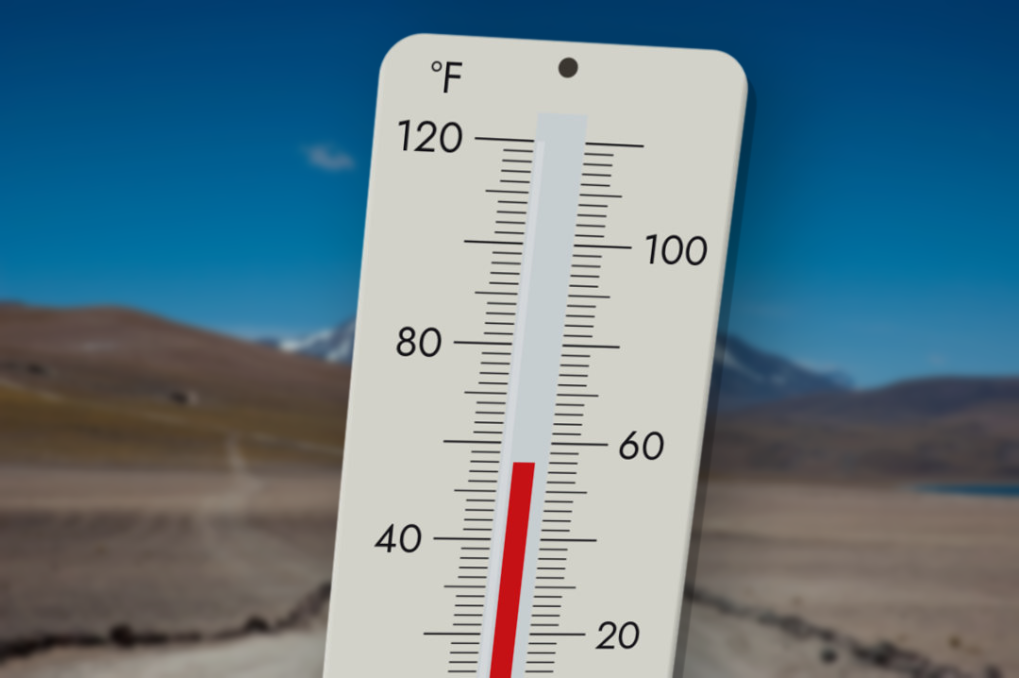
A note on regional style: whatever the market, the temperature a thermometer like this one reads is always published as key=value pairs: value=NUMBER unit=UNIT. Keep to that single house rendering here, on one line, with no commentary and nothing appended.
value=56 unit=°F
